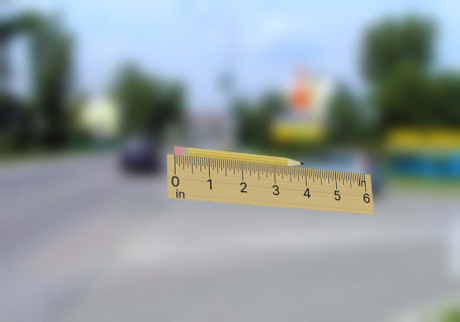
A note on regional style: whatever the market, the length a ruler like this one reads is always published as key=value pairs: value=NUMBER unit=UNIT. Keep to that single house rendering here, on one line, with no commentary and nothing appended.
value=4 unit=in
